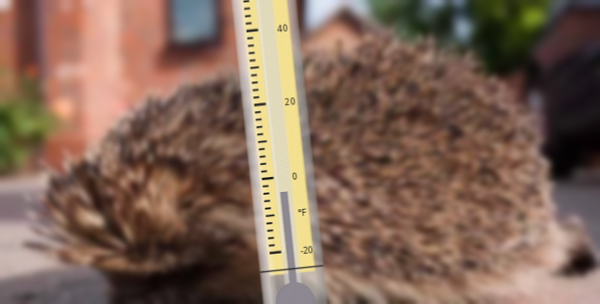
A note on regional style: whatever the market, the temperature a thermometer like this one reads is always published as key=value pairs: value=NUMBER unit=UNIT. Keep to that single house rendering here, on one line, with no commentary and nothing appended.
value=-4 unit=°F
